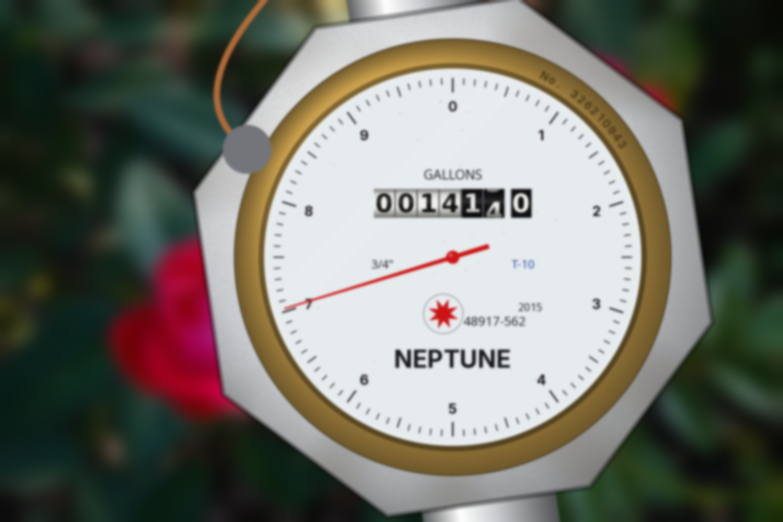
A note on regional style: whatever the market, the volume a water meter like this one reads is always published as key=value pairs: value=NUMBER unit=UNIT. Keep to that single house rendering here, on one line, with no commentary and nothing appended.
value=14137.0 unit=gal
